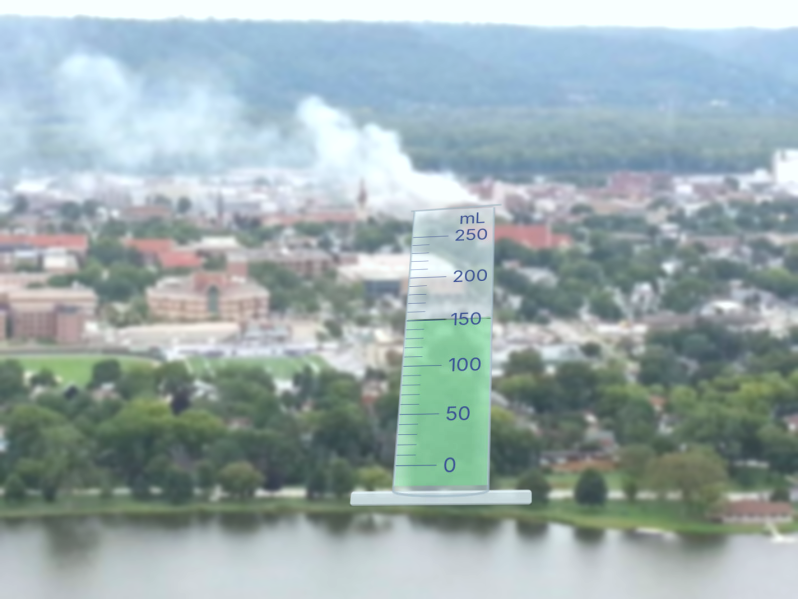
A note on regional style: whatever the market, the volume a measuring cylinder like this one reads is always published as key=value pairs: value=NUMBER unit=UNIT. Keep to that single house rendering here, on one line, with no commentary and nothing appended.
value=150 unit=mL
